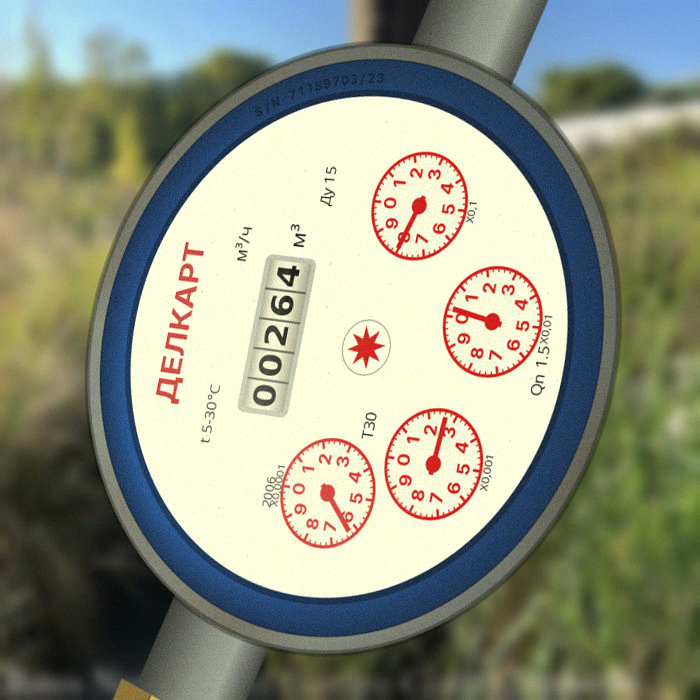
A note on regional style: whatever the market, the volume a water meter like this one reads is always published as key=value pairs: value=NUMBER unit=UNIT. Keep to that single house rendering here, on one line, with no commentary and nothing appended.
value=264.8026 unit=m³
